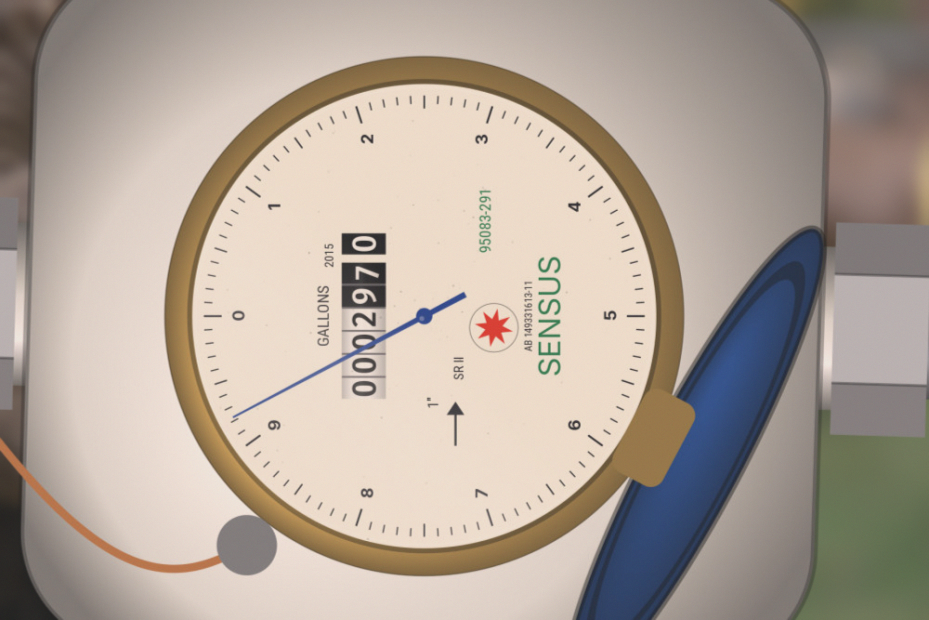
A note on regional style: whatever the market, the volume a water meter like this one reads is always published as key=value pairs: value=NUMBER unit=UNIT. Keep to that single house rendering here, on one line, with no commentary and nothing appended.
value=2969.2 unit=gal
